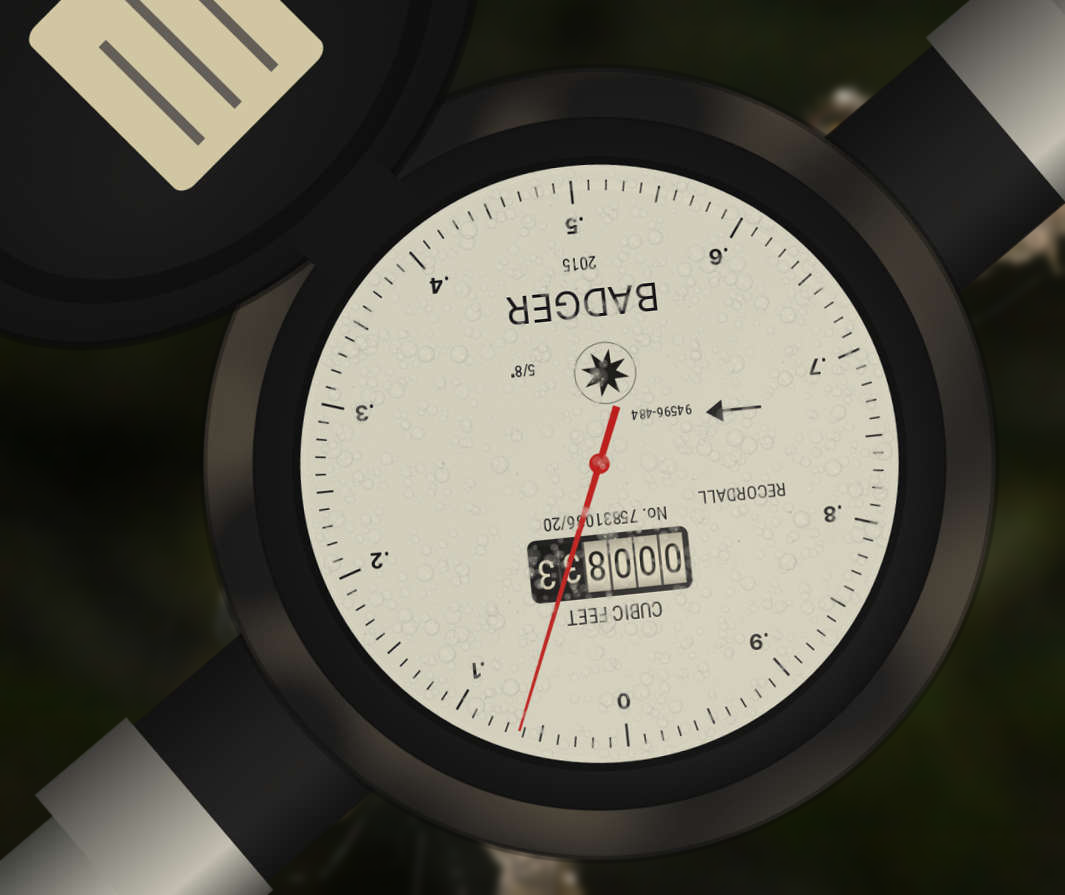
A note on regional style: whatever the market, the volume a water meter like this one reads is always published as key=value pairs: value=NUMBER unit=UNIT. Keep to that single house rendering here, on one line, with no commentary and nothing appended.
value=833.06 unit=ft³
